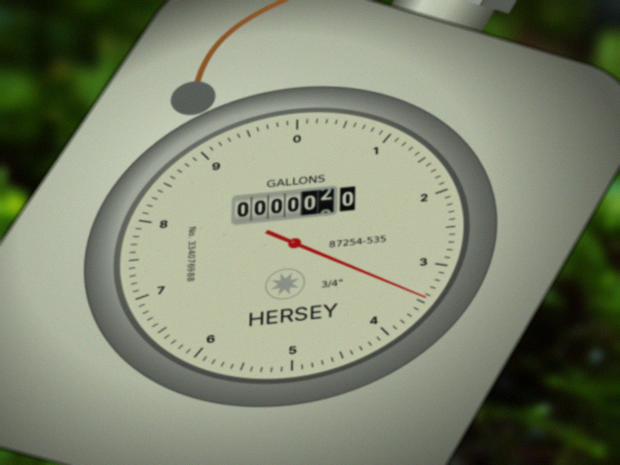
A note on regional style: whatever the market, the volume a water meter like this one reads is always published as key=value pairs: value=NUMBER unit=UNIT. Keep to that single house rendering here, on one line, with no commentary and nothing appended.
value=23.4 unit=gal
